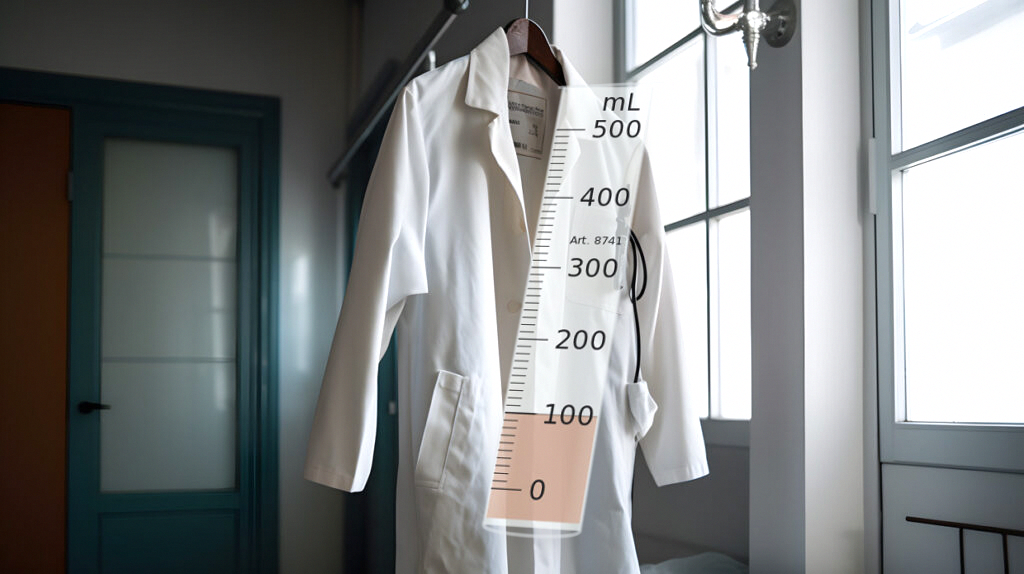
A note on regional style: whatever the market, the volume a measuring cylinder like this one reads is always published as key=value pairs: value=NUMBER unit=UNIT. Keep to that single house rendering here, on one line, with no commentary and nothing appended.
value=100 unit=mL
